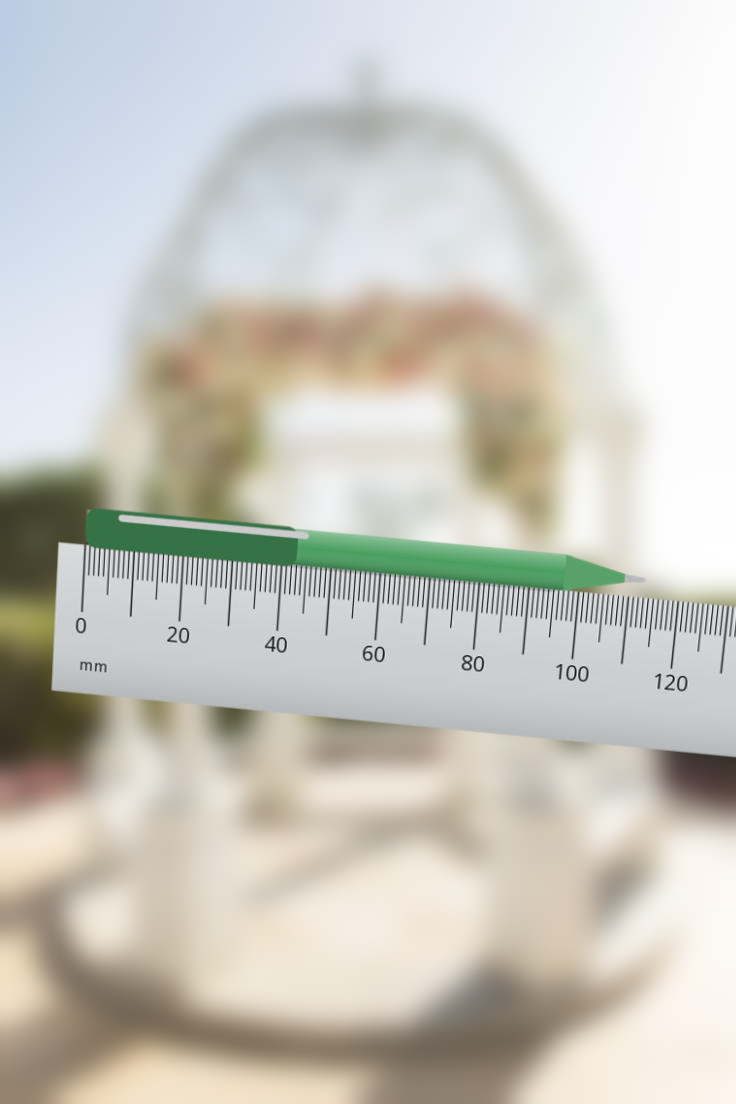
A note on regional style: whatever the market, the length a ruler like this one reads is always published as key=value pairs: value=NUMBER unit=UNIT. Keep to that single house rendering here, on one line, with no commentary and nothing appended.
value=113 unit=mm
